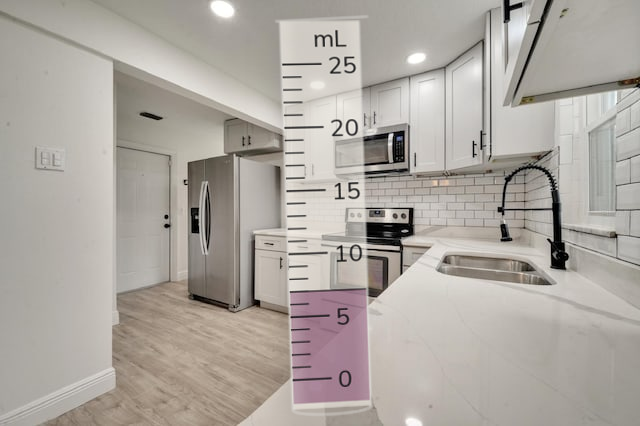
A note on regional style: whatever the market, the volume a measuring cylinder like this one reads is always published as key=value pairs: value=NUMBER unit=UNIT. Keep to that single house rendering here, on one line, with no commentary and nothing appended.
value=7 unit=mL
